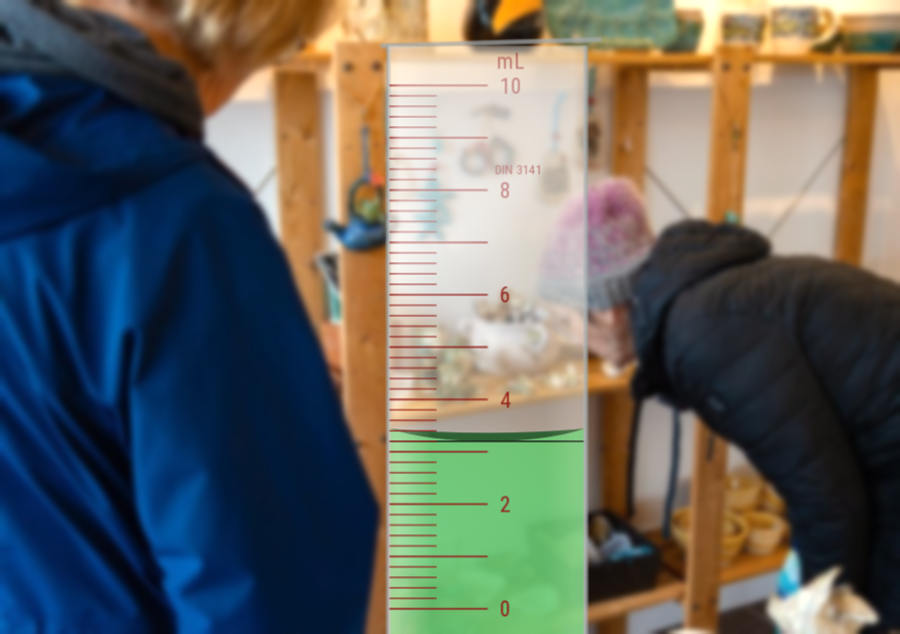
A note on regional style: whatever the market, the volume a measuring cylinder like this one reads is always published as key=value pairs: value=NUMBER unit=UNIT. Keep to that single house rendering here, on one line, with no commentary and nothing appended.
value=3.2 unit=mL
